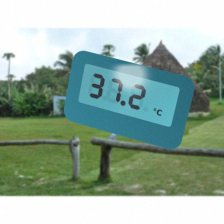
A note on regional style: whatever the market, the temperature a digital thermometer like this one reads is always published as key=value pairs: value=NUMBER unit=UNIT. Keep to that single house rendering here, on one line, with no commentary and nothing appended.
value=37.2 unit=°C
